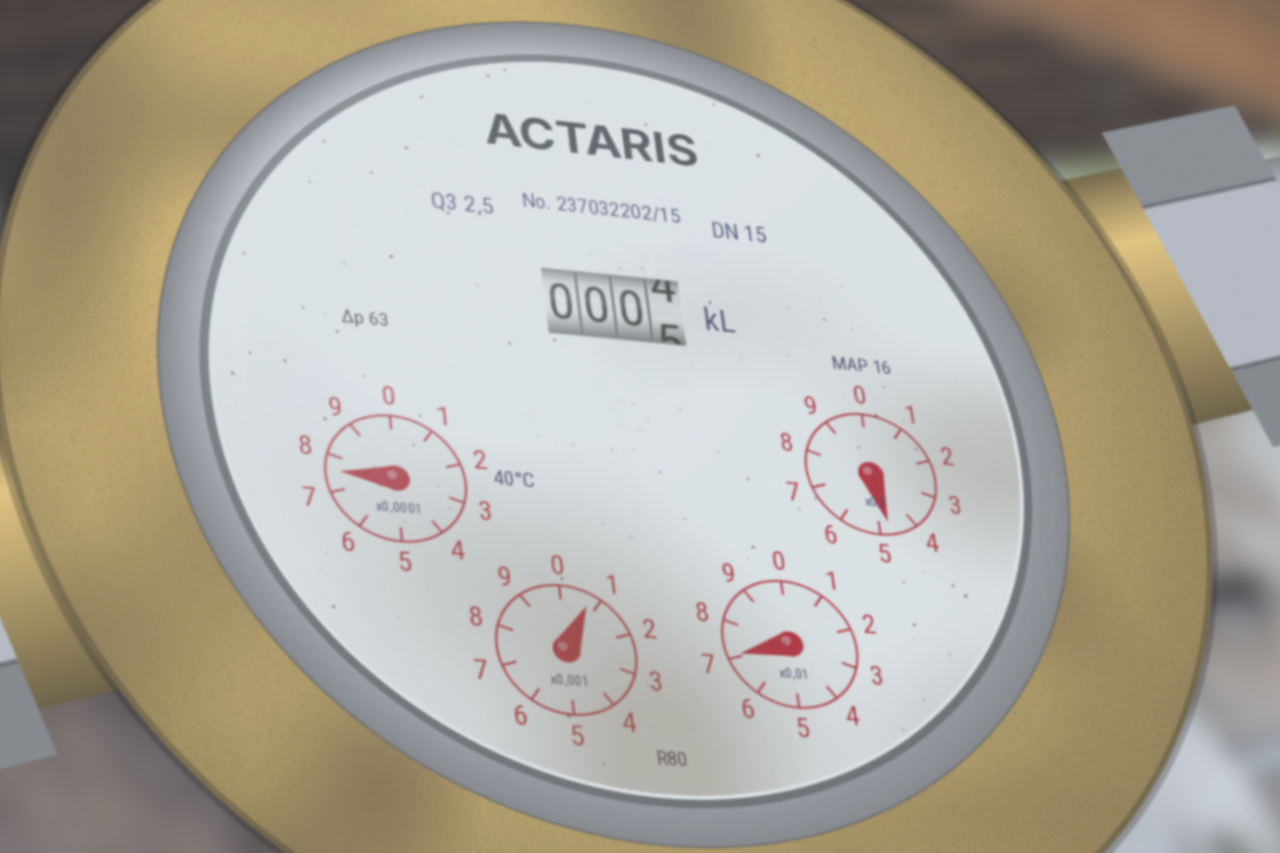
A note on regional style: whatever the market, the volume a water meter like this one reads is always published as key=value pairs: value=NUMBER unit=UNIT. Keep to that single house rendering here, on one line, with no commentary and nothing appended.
value=4.4707 unit=kL
